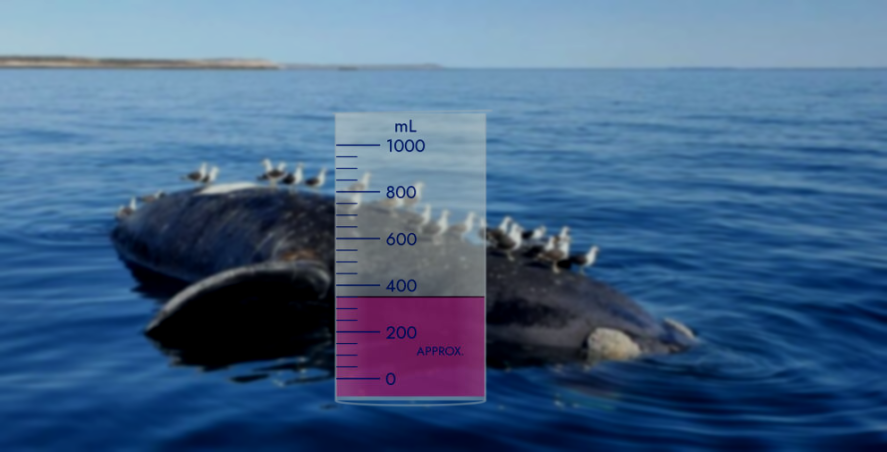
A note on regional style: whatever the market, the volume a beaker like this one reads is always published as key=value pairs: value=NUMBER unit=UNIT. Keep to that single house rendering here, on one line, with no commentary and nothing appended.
value=350 unit=mL
